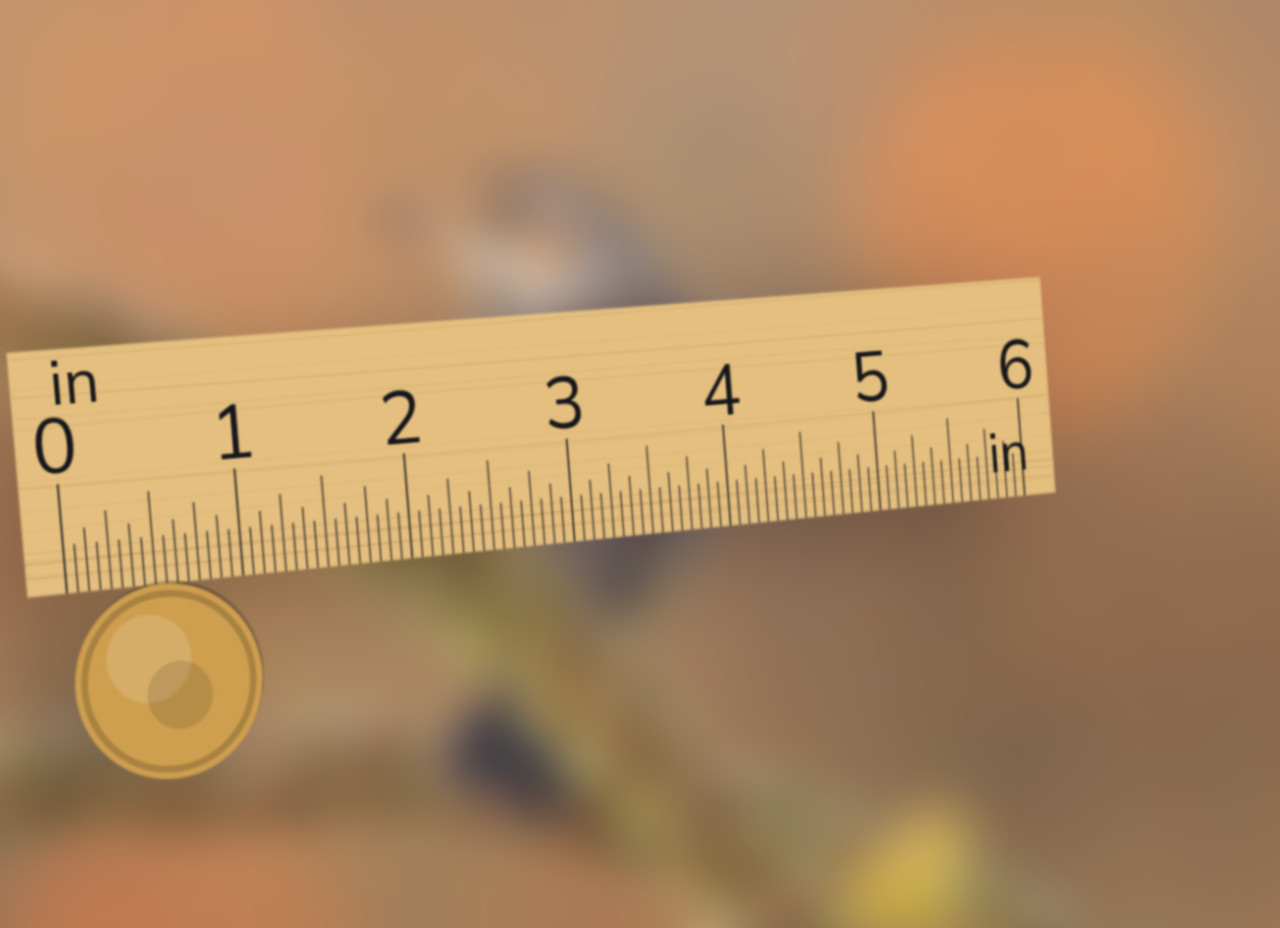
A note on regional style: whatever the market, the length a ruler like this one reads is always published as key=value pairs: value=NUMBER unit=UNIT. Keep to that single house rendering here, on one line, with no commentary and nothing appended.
value=1.0625 unit=in
